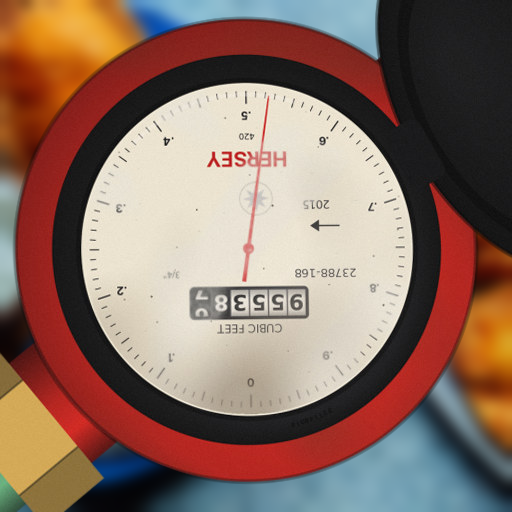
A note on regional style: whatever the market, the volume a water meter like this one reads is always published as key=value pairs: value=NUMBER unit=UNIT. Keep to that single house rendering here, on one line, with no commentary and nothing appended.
value=955386.52 unit=ft³
